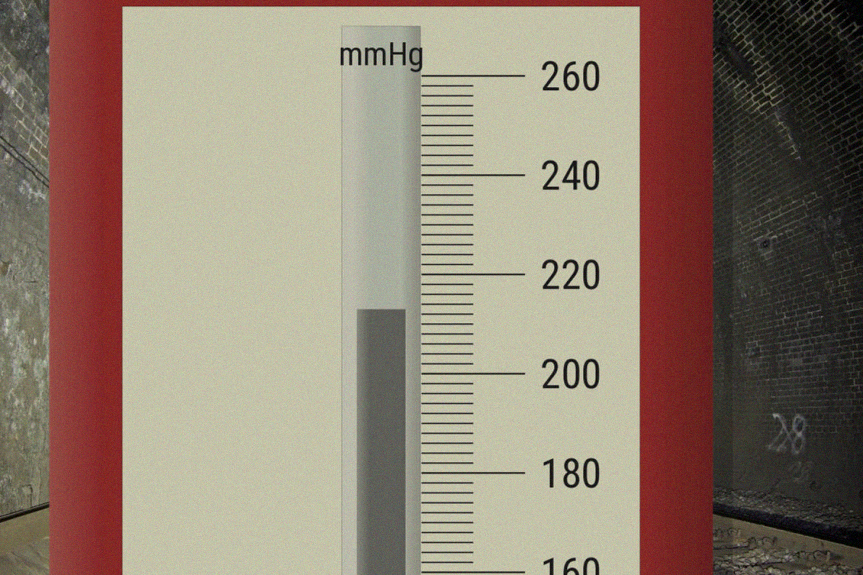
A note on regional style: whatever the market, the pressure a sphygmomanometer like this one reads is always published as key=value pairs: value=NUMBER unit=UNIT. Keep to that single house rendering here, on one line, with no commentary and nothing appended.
value=213 unit=mmHg
